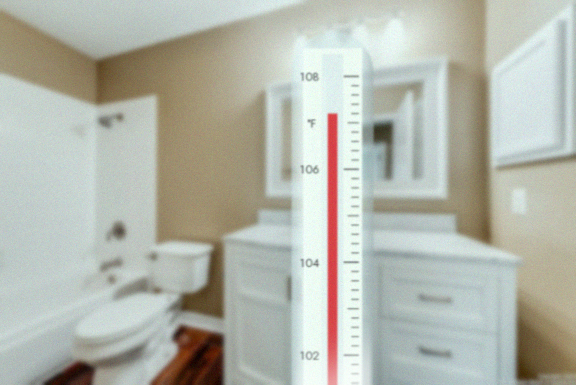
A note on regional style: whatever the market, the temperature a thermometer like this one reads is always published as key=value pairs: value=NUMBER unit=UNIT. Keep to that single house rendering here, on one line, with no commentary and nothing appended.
value=107.2 unit=°F
